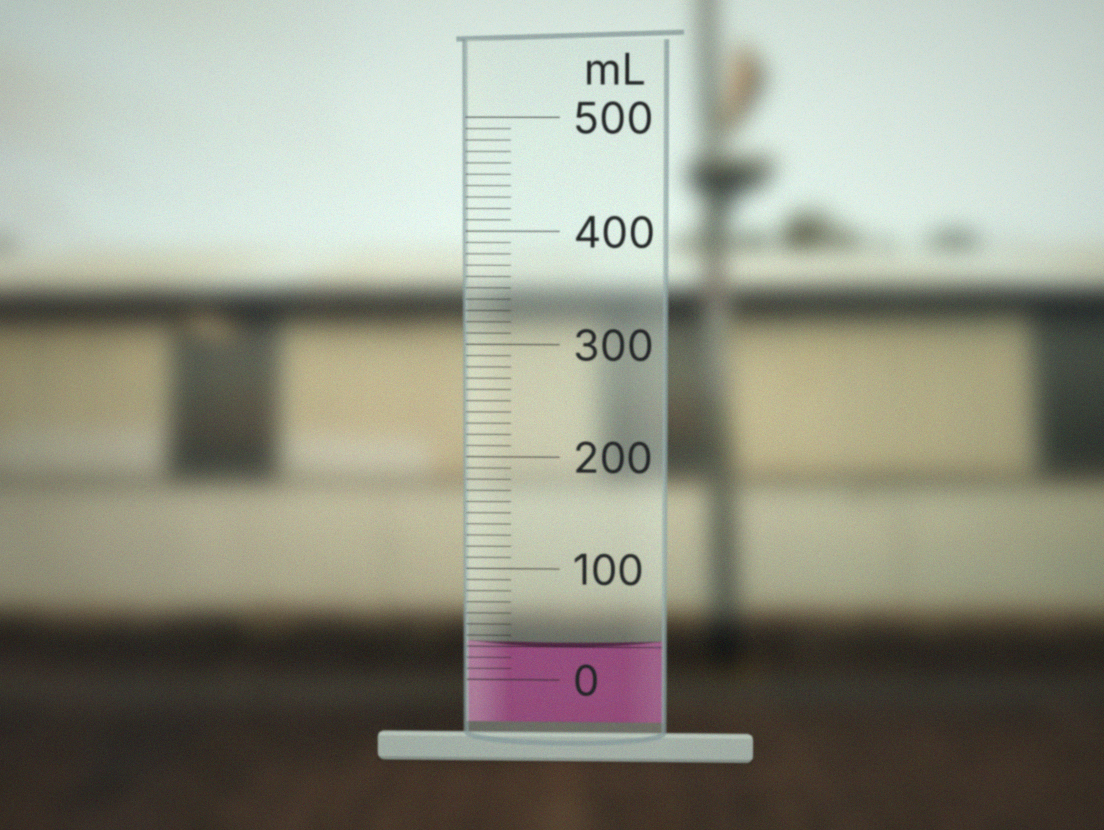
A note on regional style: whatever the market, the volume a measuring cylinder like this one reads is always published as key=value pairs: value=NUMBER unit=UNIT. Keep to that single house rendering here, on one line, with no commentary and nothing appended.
value=30 unit=mL
